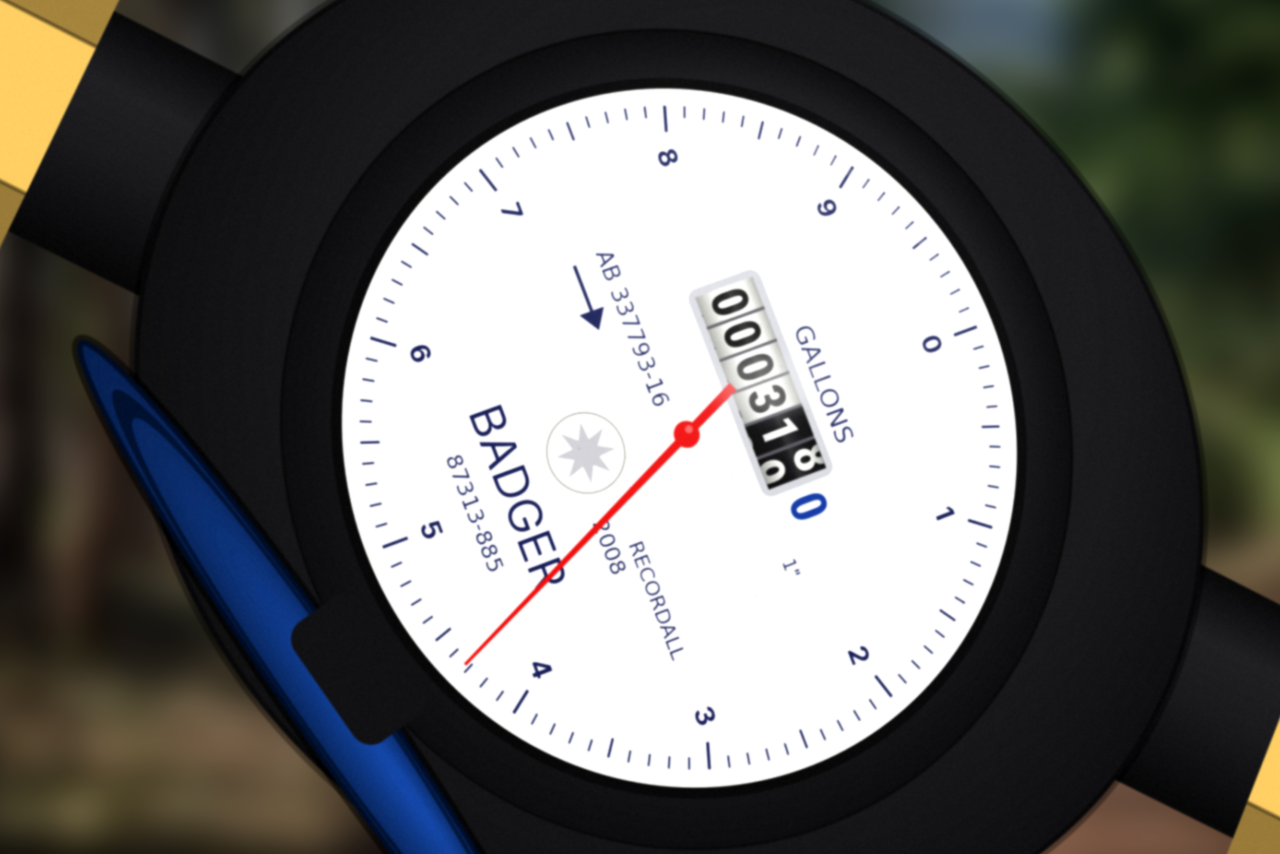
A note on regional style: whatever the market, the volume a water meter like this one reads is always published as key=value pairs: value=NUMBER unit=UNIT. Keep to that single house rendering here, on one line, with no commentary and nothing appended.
value=3184.3 unit=gal
